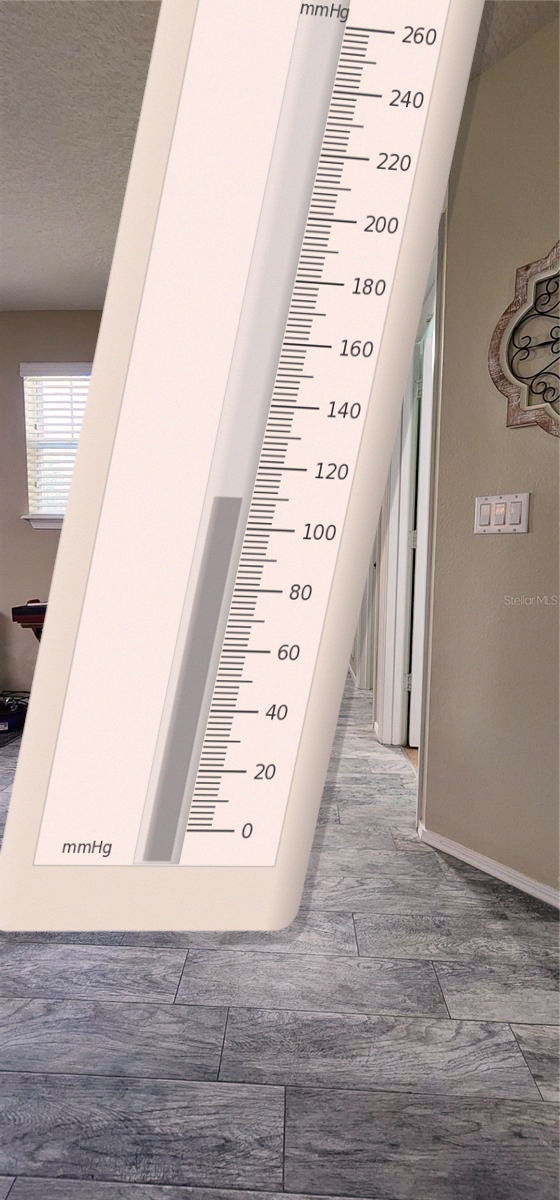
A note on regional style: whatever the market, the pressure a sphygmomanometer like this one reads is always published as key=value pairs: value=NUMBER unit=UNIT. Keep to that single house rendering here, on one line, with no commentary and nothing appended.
value=110 unit=mmHg
